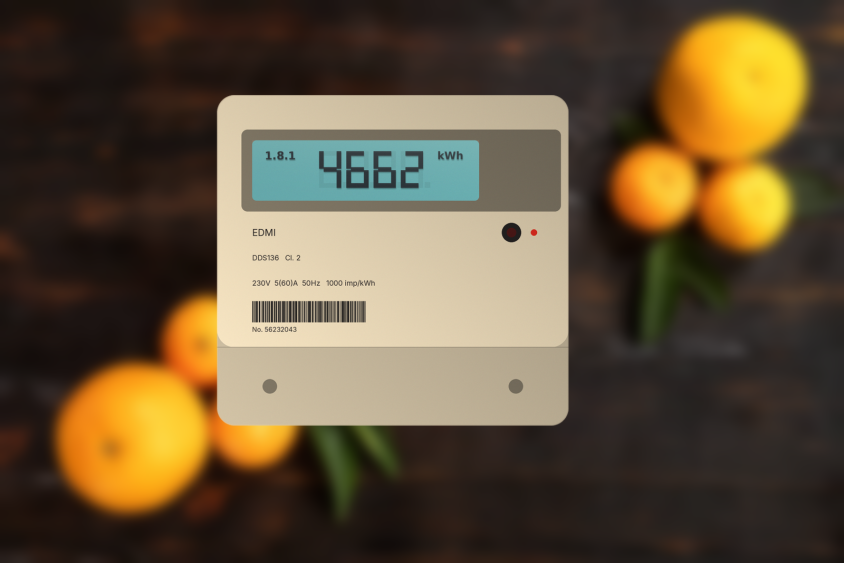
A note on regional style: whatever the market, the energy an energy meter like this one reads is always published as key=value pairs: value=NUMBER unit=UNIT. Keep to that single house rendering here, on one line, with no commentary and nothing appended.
value=4662 unit=kWh
